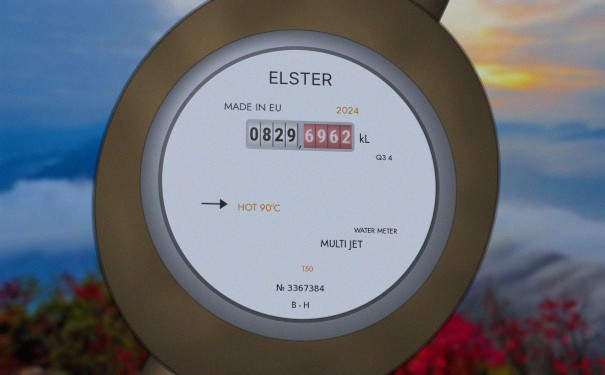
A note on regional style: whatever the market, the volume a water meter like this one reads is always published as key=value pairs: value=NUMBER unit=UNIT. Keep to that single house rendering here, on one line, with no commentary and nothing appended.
value=829.6962 unit=kL
